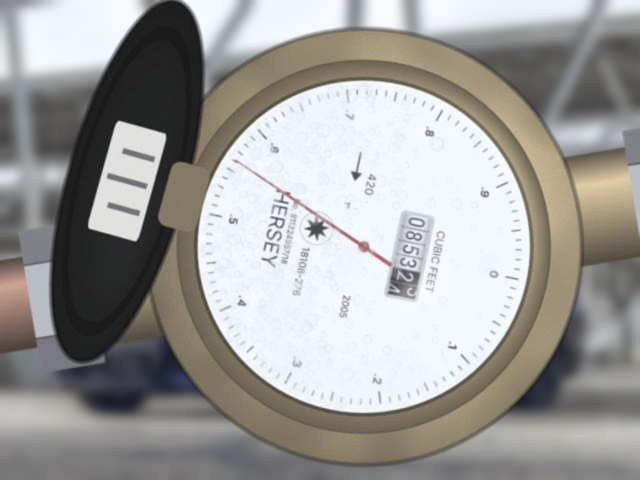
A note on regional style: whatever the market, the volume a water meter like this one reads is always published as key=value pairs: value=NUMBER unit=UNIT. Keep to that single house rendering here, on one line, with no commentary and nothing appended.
value=85323.56 unit=ft³
